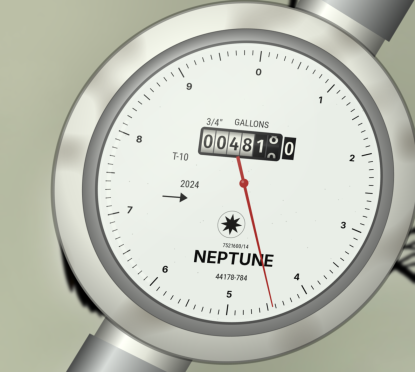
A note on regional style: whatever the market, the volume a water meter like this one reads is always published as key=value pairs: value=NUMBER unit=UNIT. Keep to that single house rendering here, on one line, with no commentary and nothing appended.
value=48184.4 unit=gal
